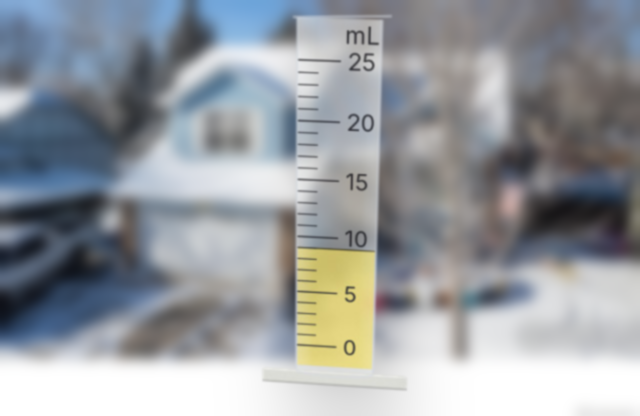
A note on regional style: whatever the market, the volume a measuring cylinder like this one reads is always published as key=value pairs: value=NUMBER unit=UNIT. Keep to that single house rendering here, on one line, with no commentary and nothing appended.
value=9 unit=mL
